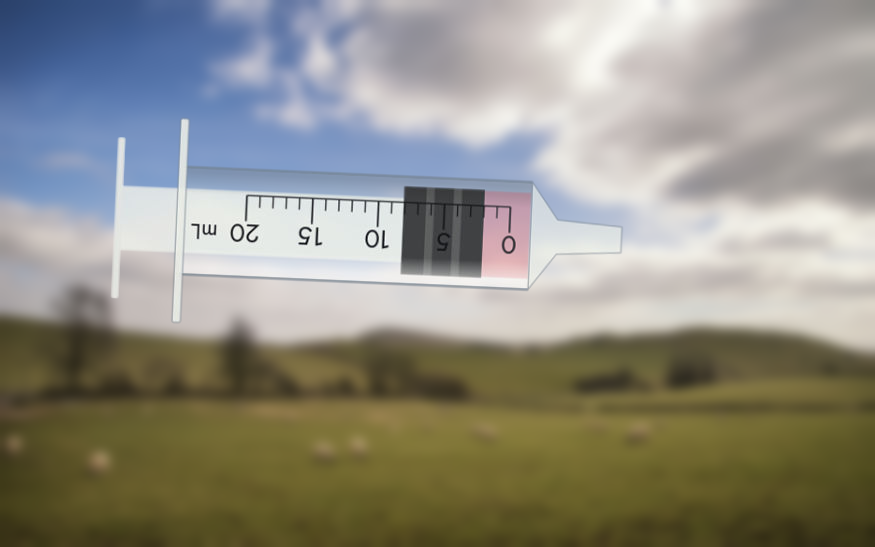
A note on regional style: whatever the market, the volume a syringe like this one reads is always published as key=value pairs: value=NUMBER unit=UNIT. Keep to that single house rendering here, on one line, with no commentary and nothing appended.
value=2 unit=mL
